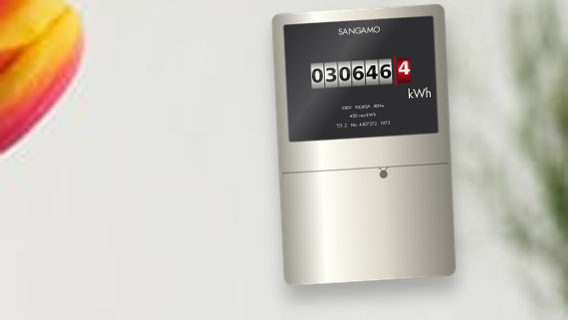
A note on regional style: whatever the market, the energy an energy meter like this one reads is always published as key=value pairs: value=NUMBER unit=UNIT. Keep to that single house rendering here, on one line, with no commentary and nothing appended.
value=30646.4 unit=kWh
